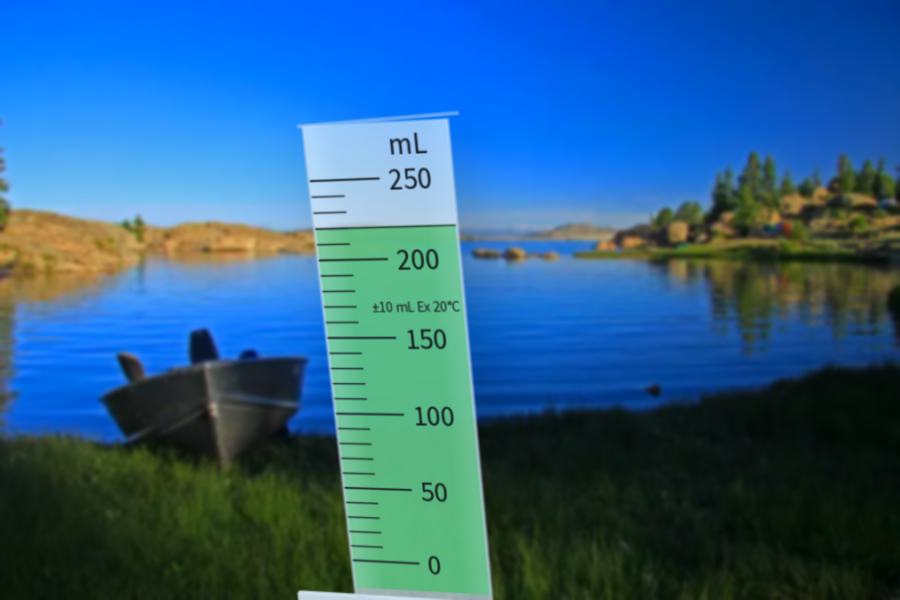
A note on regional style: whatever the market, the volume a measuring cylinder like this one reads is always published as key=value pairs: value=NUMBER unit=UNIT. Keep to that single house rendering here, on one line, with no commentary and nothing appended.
value=220 unit=mL
